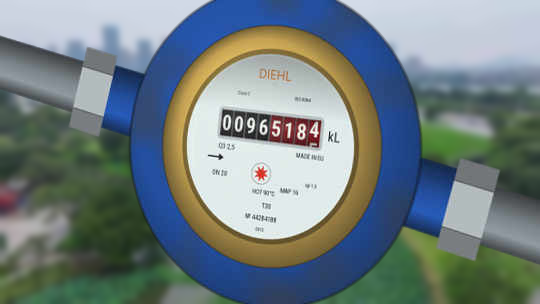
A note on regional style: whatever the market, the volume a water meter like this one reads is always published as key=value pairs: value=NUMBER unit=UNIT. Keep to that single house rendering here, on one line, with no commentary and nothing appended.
value=96.5184 unit=kL
